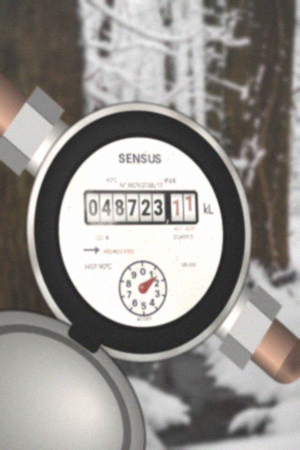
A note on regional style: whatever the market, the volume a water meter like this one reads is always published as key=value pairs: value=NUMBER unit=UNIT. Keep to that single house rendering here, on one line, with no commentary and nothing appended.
value=48723.111 unit=kL
